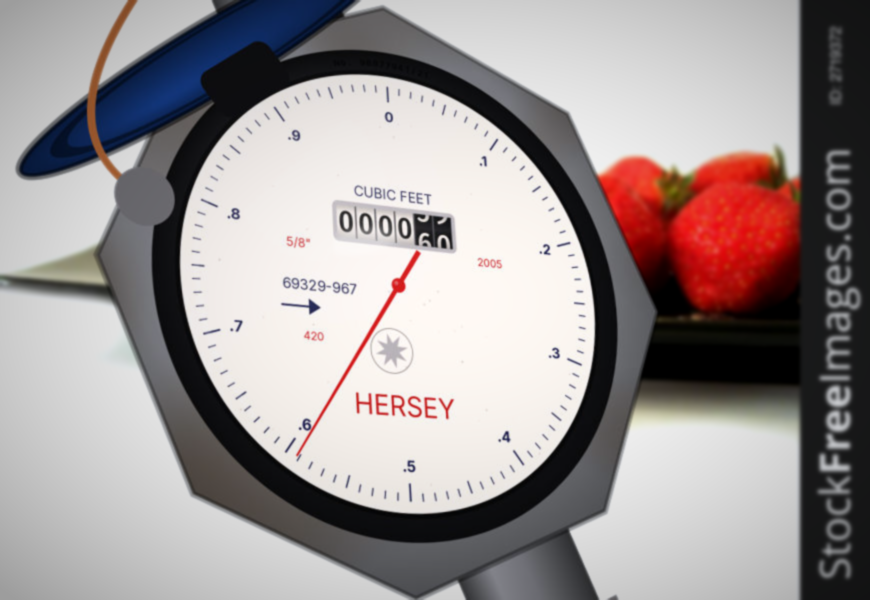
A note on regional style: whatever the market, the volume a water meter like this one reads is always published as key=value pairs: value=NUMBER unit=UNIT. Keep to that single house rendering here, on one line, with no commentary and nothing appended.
value=59.59 unit=ft³
